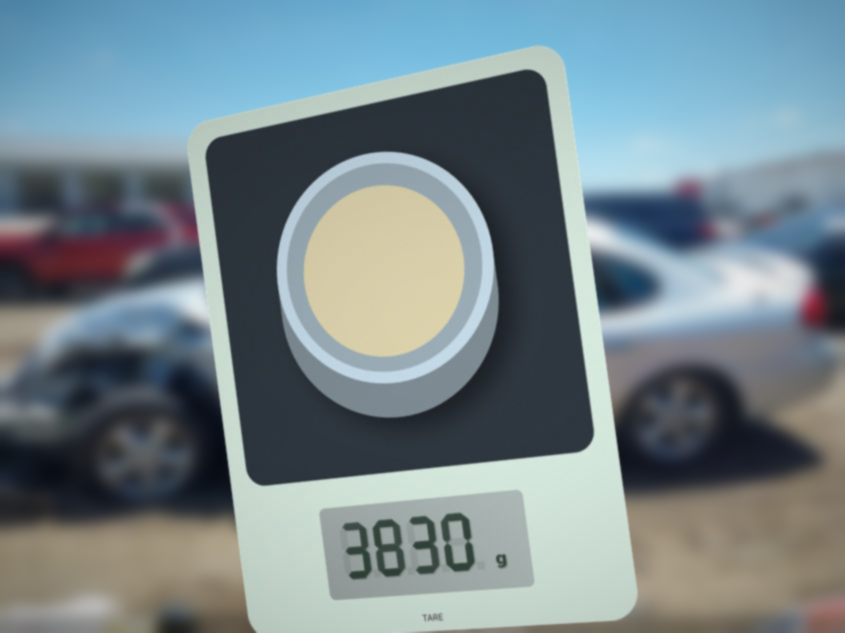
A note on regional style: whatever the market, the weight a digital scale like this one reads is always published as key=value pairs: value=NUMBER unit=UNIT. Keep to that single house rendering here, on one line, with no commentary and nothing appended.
value=3830 unit=g
